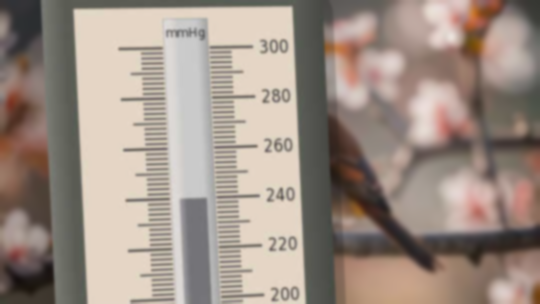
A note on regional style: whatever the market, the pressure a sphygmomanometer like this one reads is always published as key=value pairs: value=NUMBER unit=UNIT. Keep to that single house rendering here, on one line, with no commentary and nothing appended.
value=240 unit=mmHg
